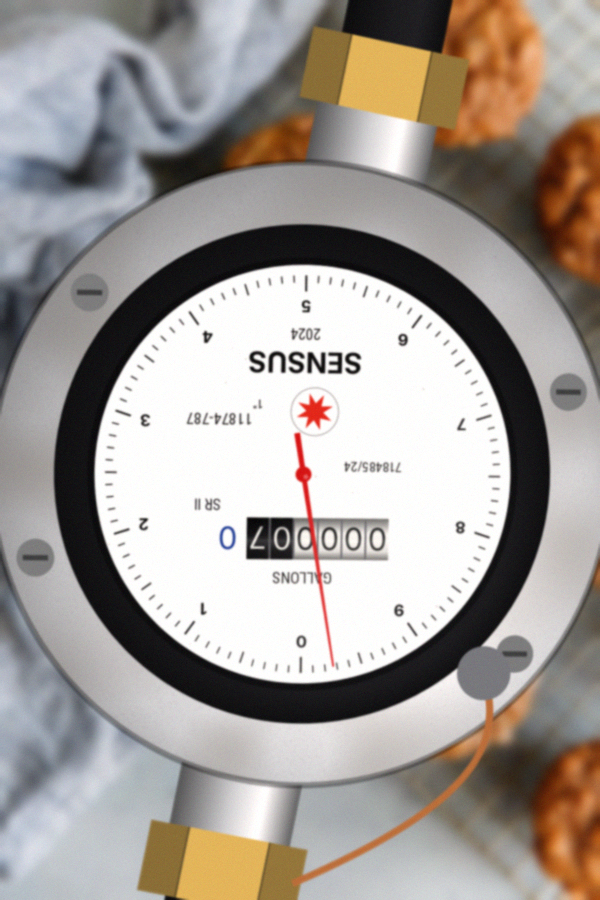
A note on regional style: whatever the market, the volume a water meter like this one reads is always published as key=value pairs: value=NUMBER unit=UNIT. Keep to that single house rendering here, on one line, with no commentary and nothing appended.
value=69.7 unit=gal
